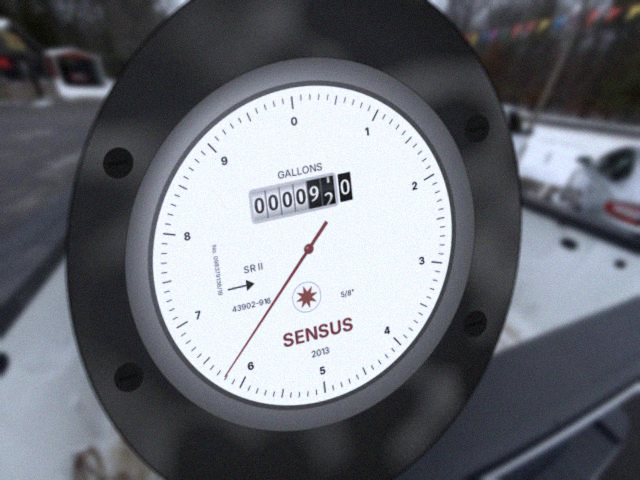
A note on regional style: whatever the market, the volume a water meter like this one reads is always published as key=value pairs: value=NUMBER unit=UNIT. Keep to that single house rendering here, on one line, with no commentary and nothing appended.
value=916.2 unit=gal
